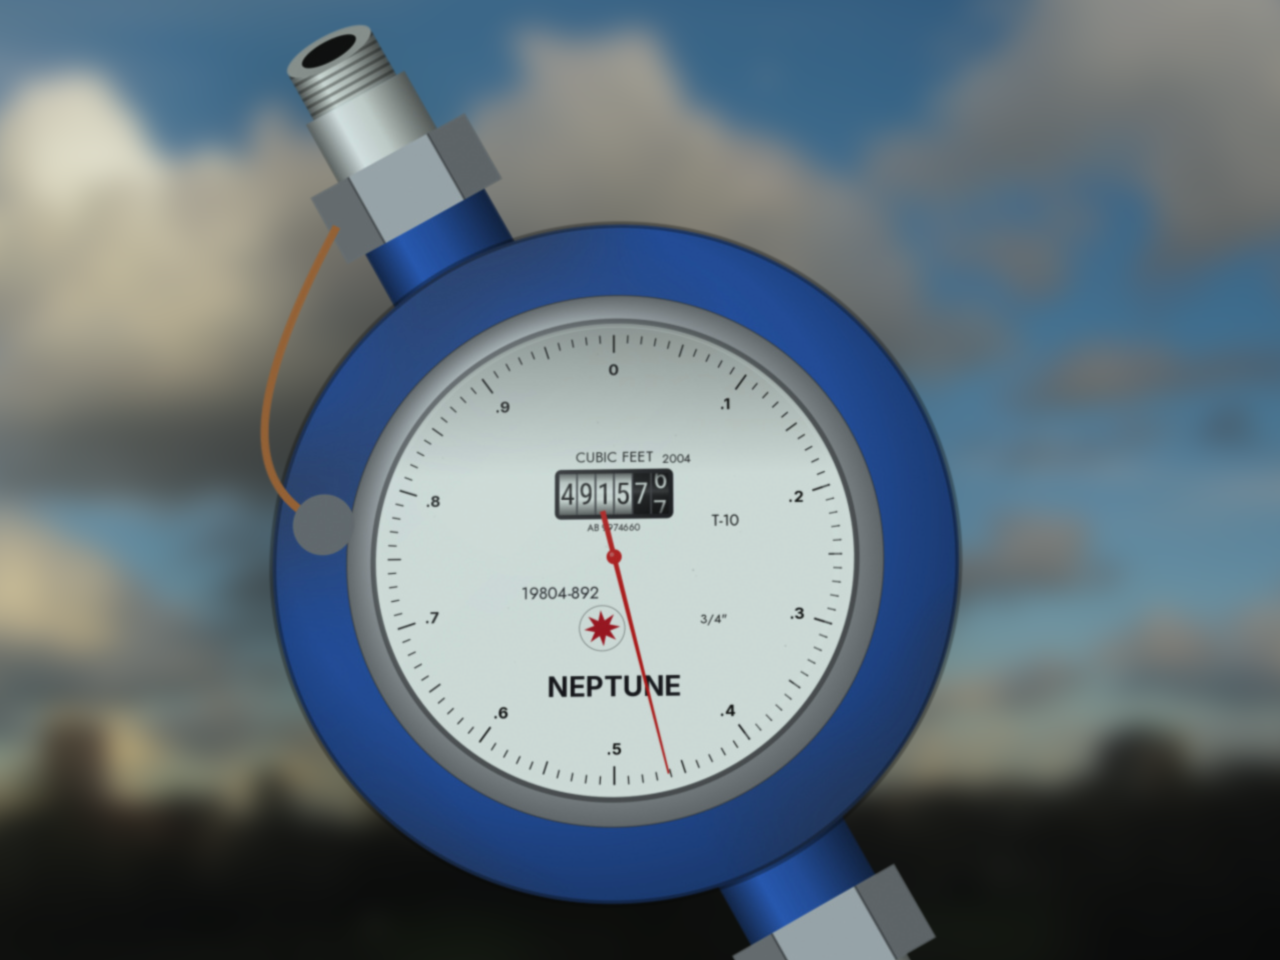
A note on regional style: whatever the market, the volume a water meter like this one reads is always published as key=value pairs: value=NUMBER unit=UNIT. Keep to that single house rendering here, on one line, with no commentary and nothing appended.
value=491576.46 unit=ft³
